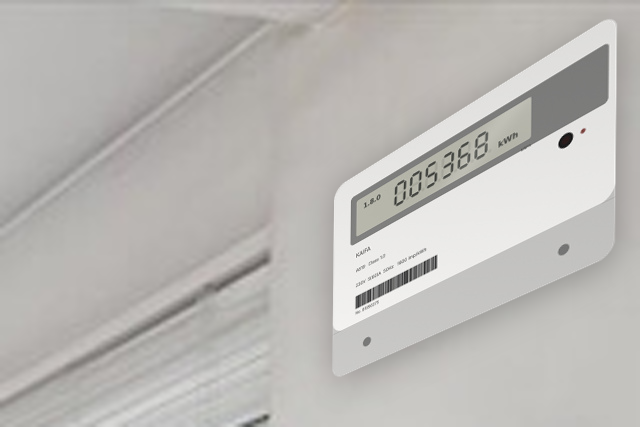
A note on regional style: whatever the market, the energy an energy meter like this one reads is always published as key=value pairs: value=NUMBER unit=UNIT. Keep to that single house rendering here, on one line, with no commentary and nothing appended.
value=5368 unit=kWh
